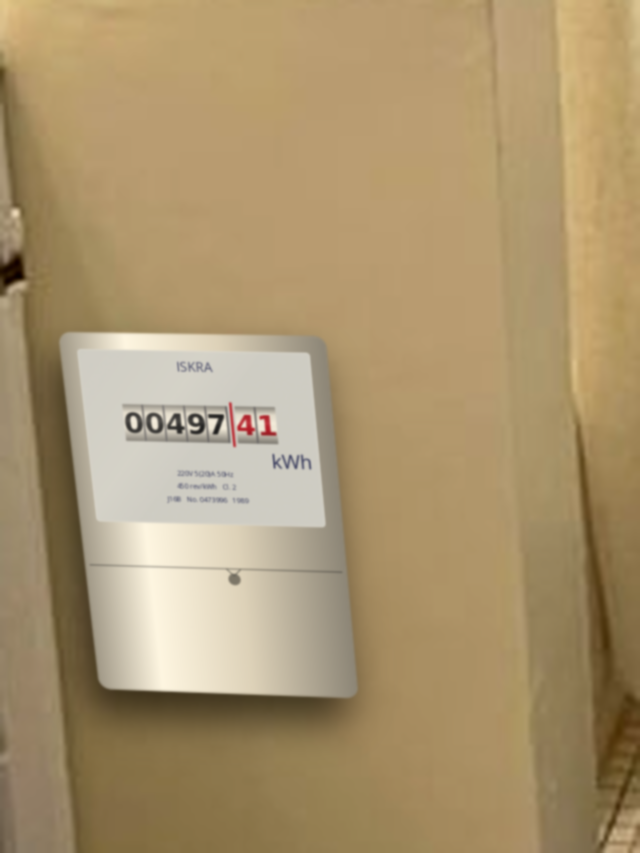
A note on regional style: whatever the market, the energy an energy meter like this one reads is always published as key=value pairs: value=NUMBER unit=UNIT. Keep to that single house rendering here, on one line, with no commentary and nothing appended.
value=497.41 unit=kWh
